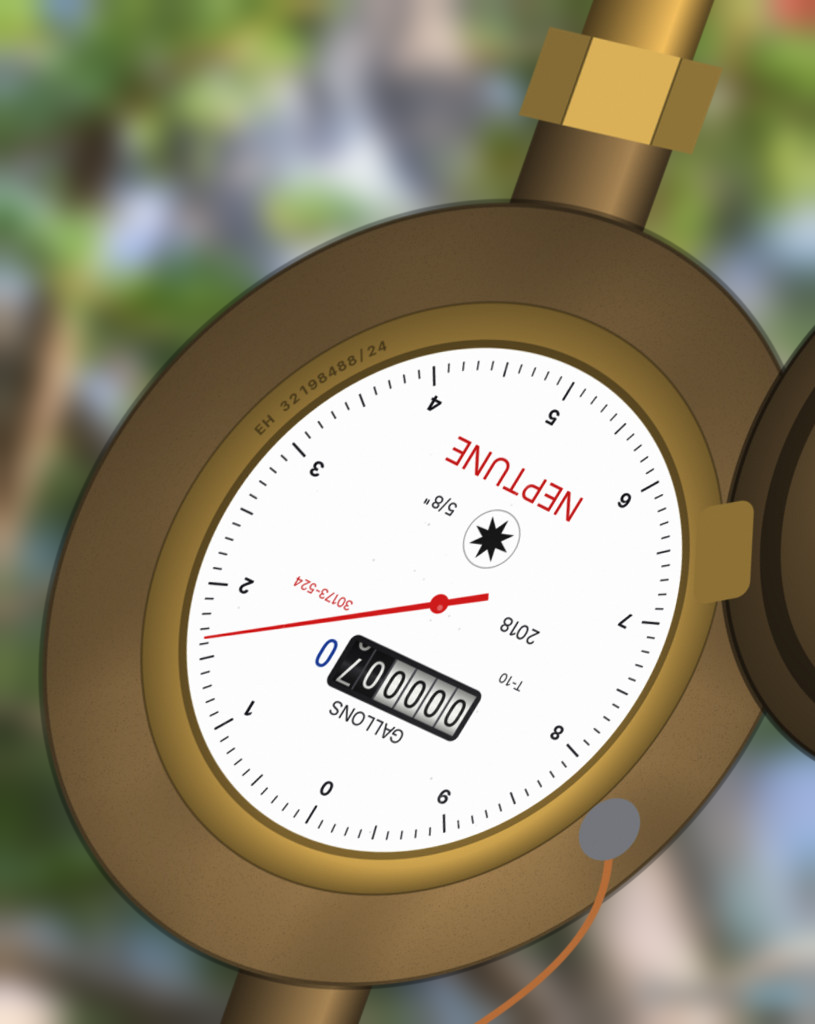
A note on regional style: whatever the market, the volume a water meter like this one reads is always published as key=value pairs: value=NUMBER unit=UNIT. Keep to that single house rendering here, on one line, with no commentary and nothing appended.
value=71.6 unit=gal
